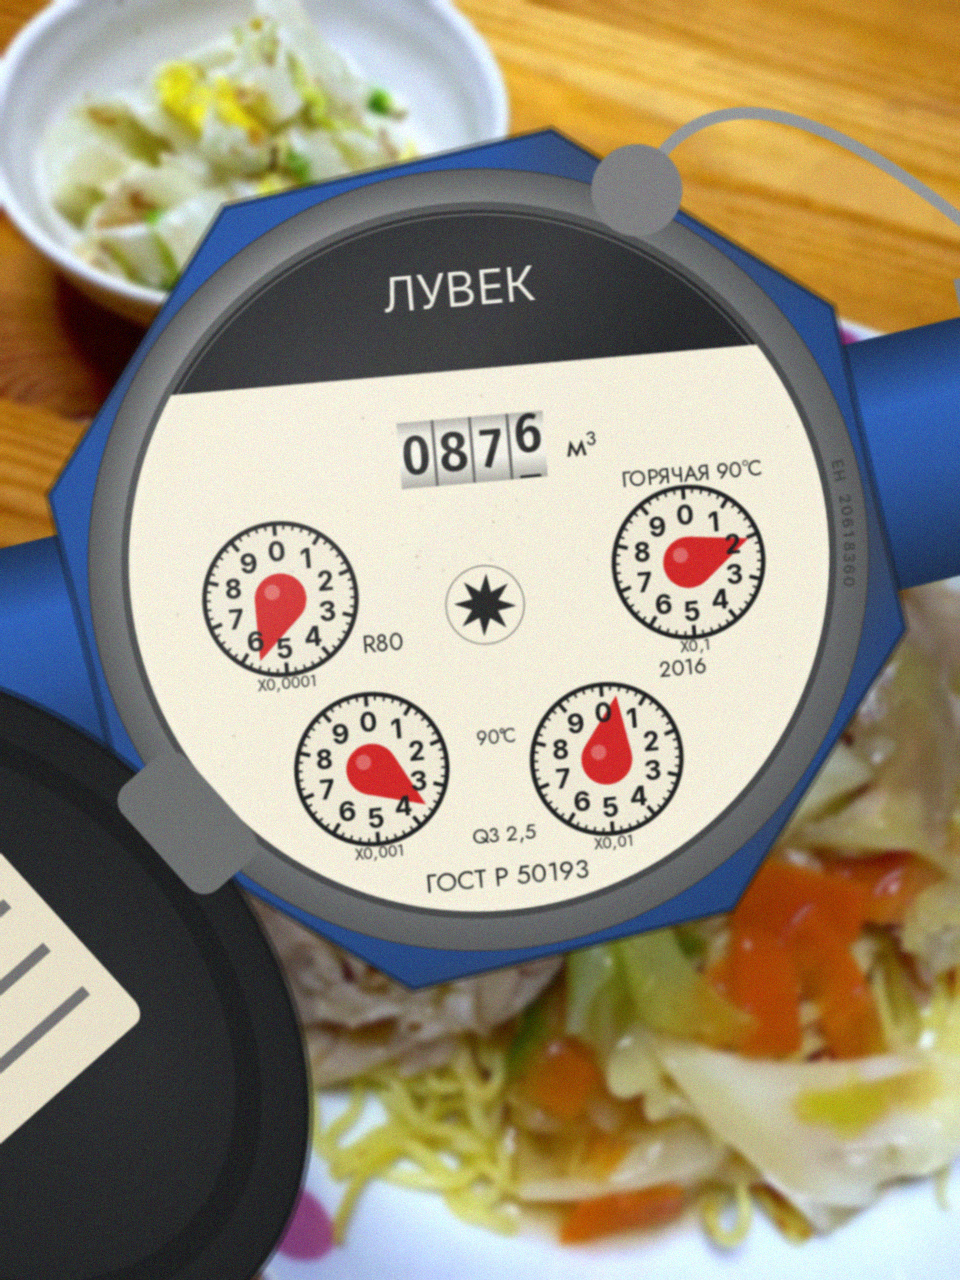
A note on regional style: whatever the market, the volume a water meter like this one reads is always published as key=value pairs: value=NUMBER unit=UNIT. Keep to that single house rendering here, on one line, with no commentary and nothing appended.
value=876.2035 unit=m³
